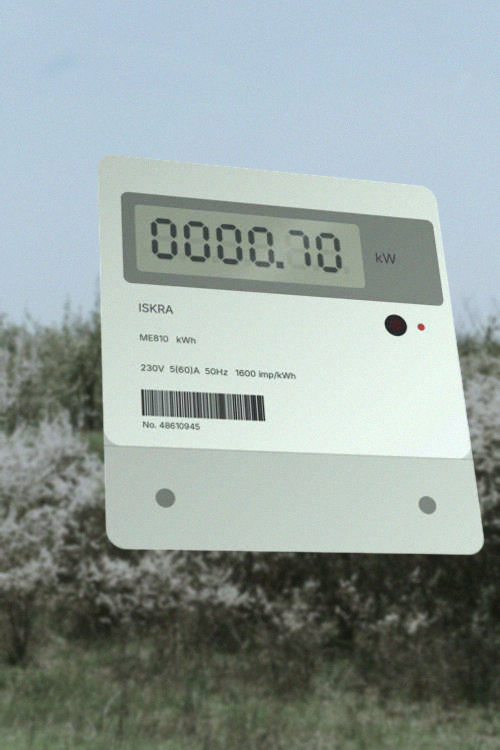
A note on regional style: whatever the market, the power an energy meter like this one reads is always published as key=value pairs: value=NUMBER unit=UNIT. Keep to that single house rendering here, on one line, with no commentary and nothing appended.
value=0.70 unit=kW
